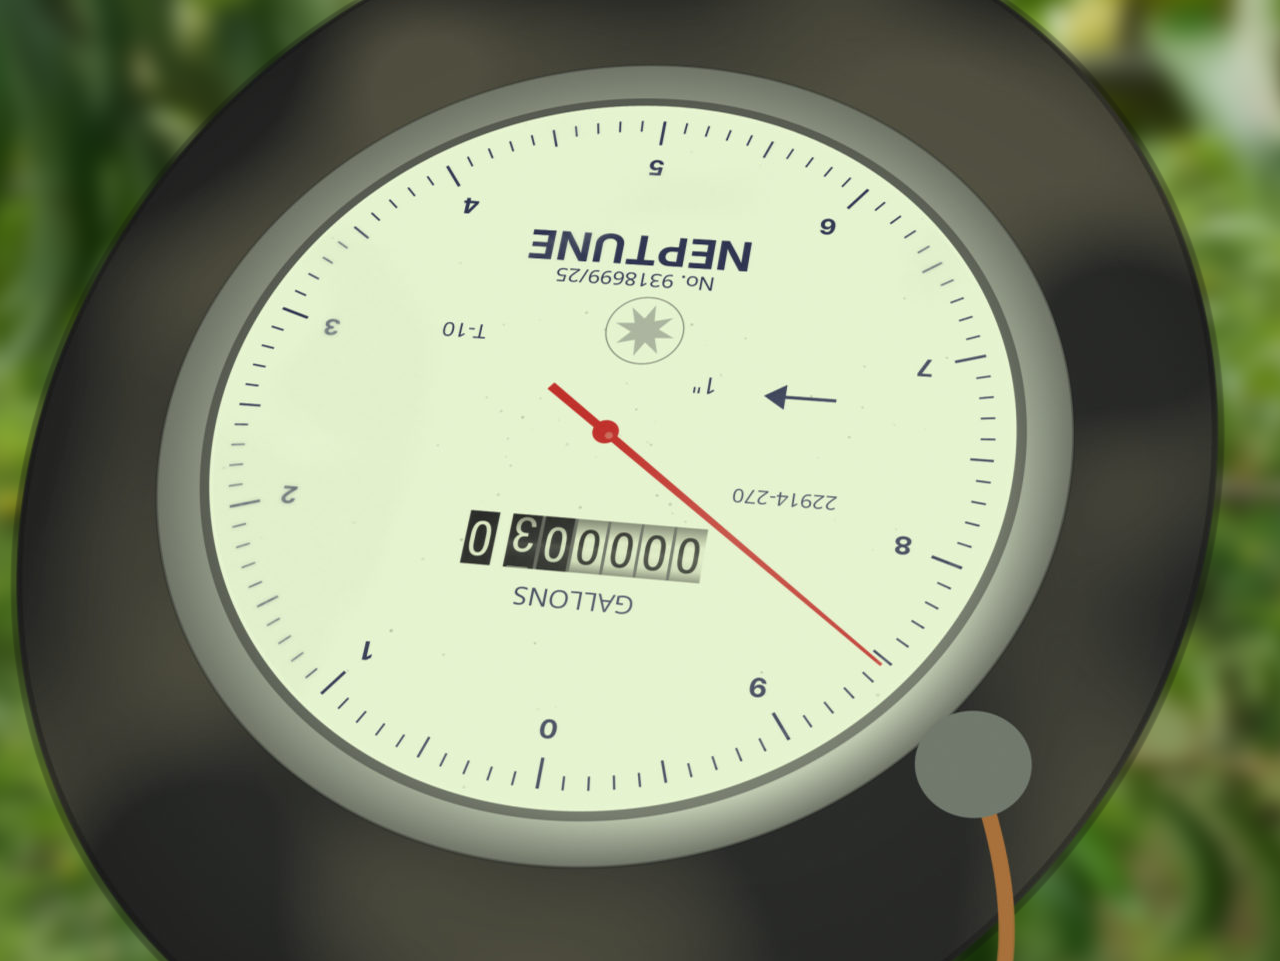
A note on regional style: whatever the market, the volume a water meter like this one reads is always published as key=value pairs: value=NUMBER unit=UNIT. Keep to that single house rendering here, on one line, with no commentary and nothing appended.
value=28.5 unit=gal
